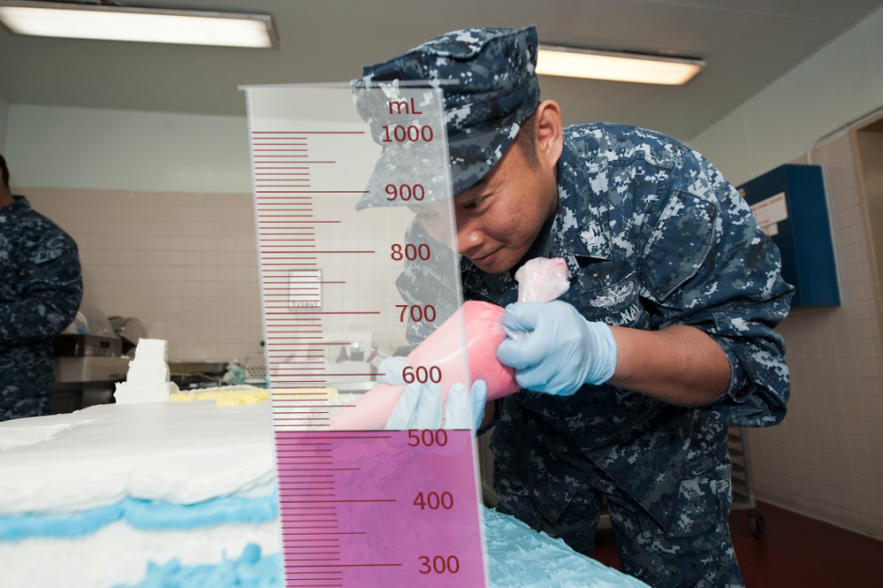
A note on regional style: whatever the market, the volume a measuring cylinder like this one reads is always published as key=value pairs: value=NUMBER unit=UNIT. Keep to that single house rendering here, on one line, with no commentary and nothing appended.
value=510 unit=mL
